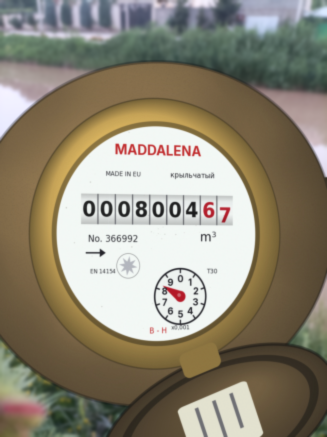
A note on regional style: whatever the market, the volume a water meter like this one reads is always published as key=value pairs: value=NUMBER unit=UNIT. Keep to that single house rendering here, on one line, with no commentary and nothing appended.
value=8004.668 unit=m³
